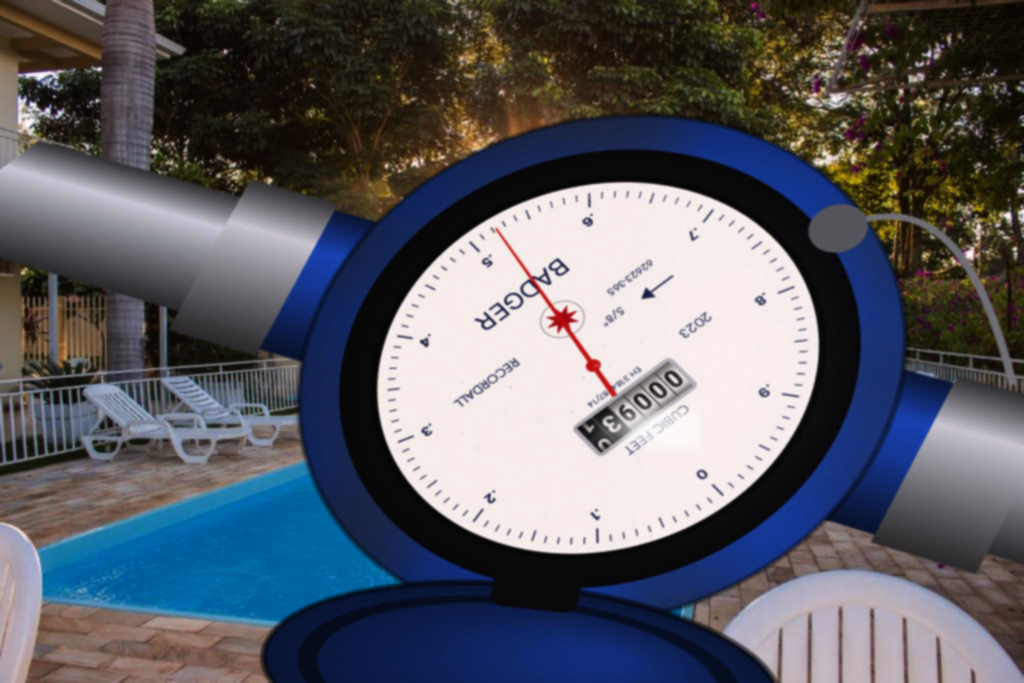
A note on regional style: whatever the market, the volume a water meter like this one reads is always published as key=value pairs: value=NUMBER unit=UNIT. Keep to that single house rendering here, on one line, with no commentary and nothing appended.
value=930.52 unit=ft³
